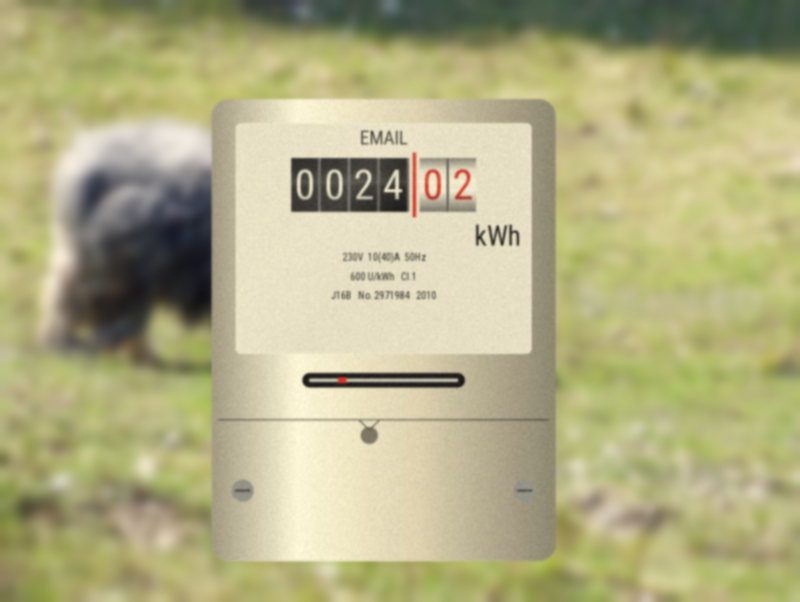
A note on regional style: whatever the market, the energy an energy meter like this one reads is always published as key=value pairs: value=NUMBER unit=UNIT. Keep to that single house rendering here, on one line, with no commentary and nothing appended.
value=24.02 unit=kWh
